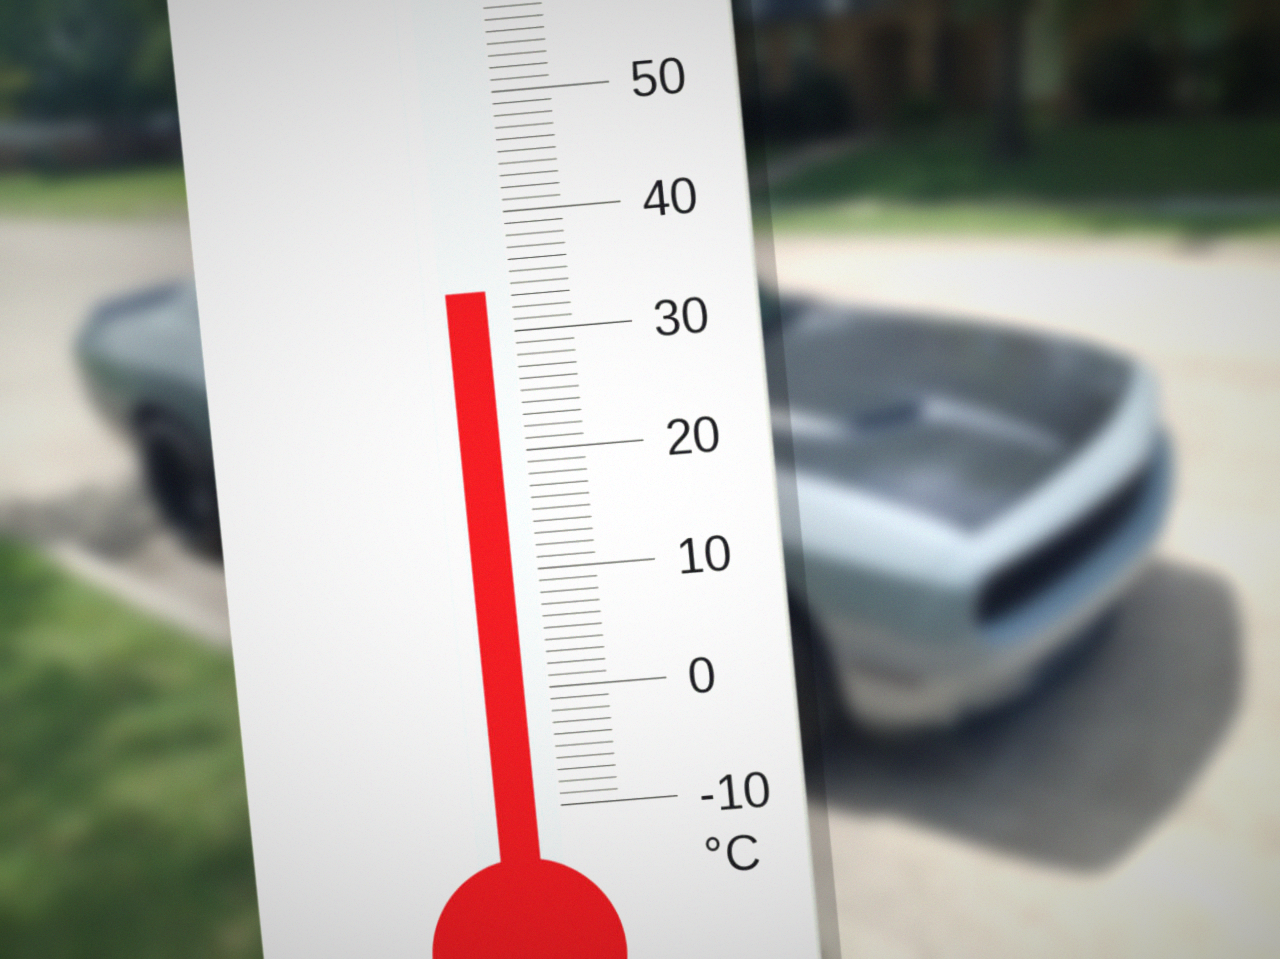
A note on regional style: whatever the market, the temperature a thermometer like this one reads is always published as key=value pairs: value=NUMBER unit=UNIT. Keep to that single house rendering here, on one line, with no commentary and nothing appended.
value=33.5 unit=°C
